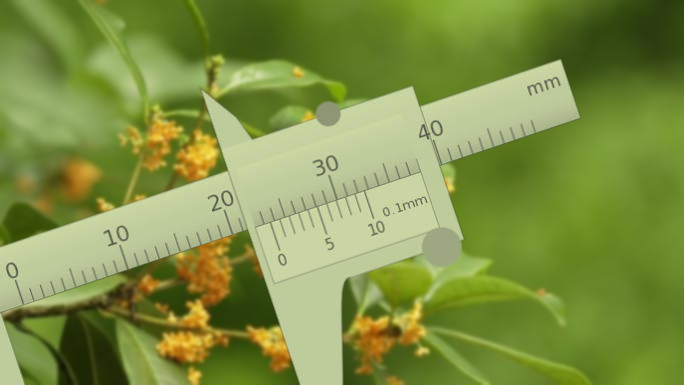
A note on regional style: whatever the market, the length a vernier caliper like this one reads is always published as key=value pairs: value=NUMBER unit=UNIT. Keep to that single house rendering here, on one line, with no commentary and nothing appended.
value=23.6 unit=mm
